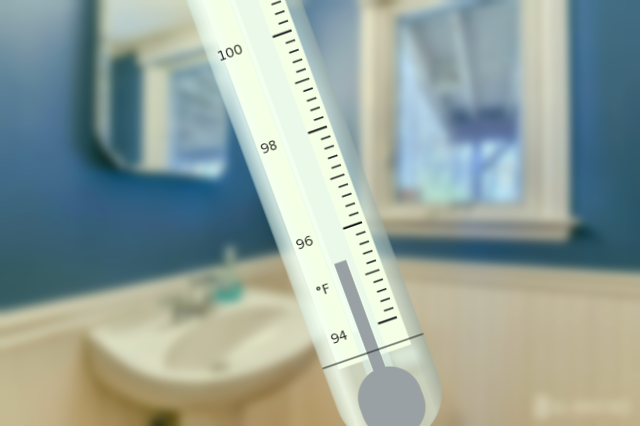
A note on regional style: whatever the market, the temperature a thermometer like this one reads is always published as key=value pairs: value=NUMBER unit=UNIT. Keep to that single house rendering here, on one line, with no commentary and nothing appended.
value=95.4 unit=°F
